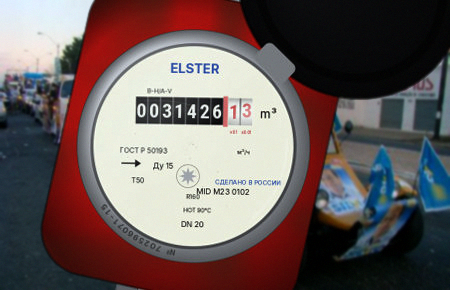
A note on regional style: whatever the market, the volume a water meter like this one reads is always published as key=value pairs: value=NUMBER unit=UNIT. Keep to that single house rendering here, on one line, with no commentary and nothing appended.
value=31426.13 unit=m³
